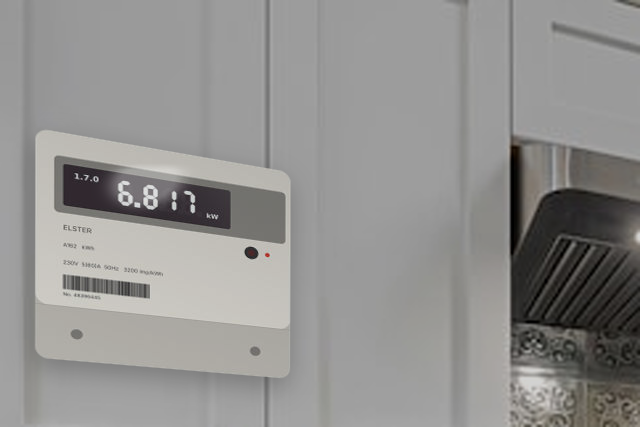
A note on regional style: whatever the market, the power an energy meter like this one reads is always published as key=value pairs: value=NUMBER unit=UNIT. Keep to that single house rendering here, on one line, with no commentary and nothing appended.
value=6.817 unit=kW
